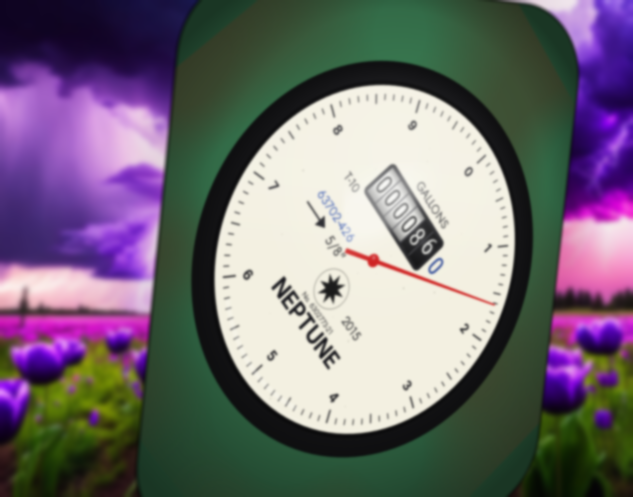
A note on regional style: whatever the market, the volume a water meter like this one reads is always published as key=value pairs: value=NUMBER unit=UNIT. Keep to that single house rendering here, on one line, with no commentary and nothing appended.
value=861.6 unit=gal
